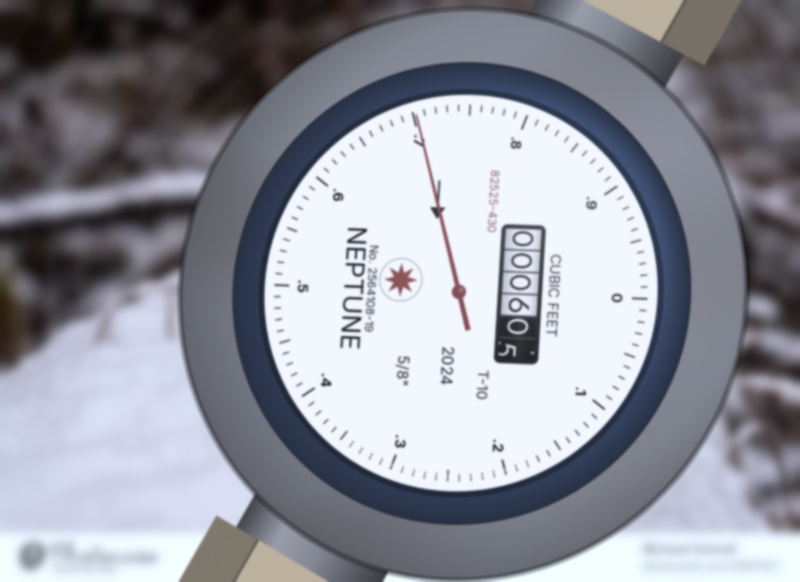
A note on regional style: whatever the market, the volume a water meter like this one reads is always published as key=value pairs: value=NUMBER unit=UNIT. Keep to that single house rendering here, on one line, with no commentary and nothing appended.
value=604.70 unit=ft³
